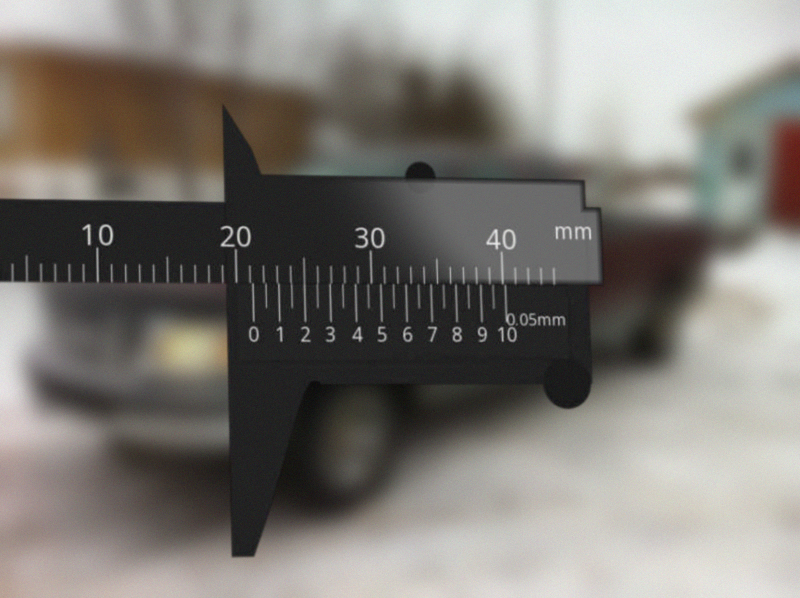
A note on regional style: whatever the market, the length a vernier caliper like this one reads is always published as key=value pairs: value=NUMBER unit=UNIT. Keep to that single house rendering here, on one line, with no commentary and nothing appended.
value=21.2 unit=mm
